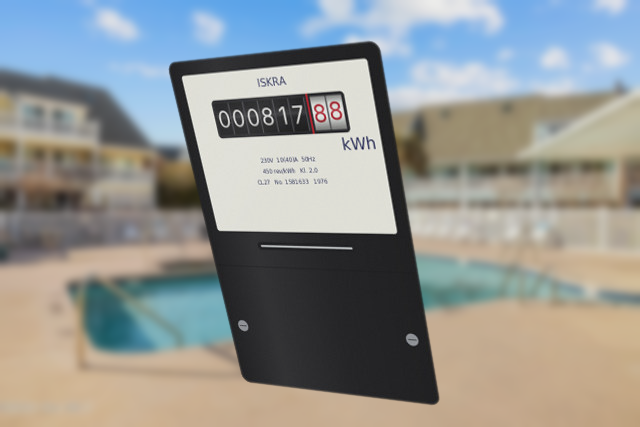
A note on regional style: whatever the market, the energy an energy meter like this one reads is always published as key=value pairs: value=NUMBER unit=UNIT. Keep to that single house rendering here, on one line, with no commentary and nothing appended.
value=817.88 unit=kWh
